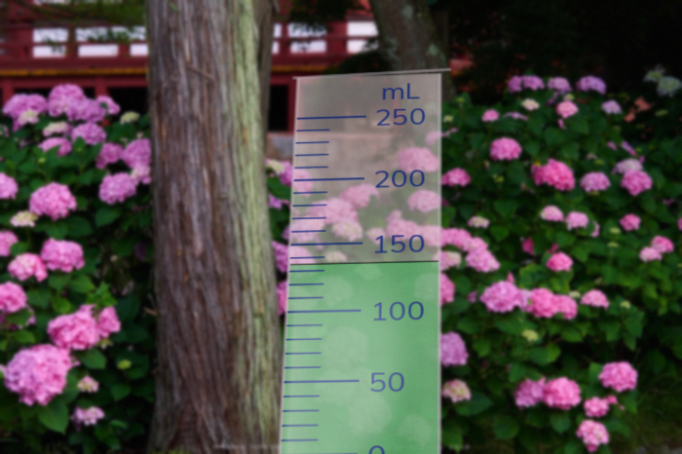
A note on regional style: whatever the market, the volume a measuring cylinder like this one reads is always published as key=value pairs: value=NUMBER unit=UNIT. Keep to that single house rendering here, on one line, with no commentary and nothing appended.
value=135 unit=mL
